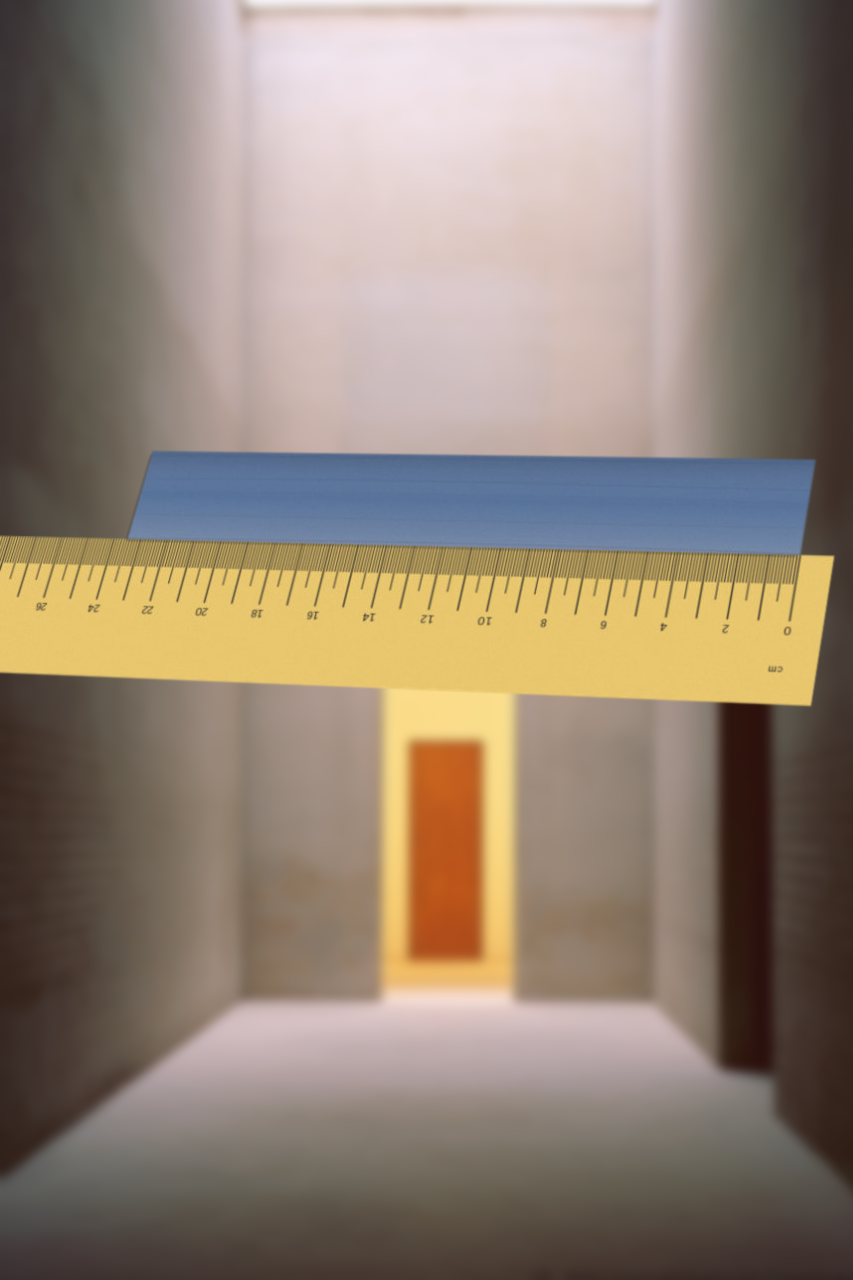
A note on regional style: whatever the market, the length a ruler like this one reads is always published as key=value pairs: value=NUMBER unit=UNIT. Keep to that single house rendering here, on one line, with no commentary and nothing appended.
value=23.5 unit=cm
